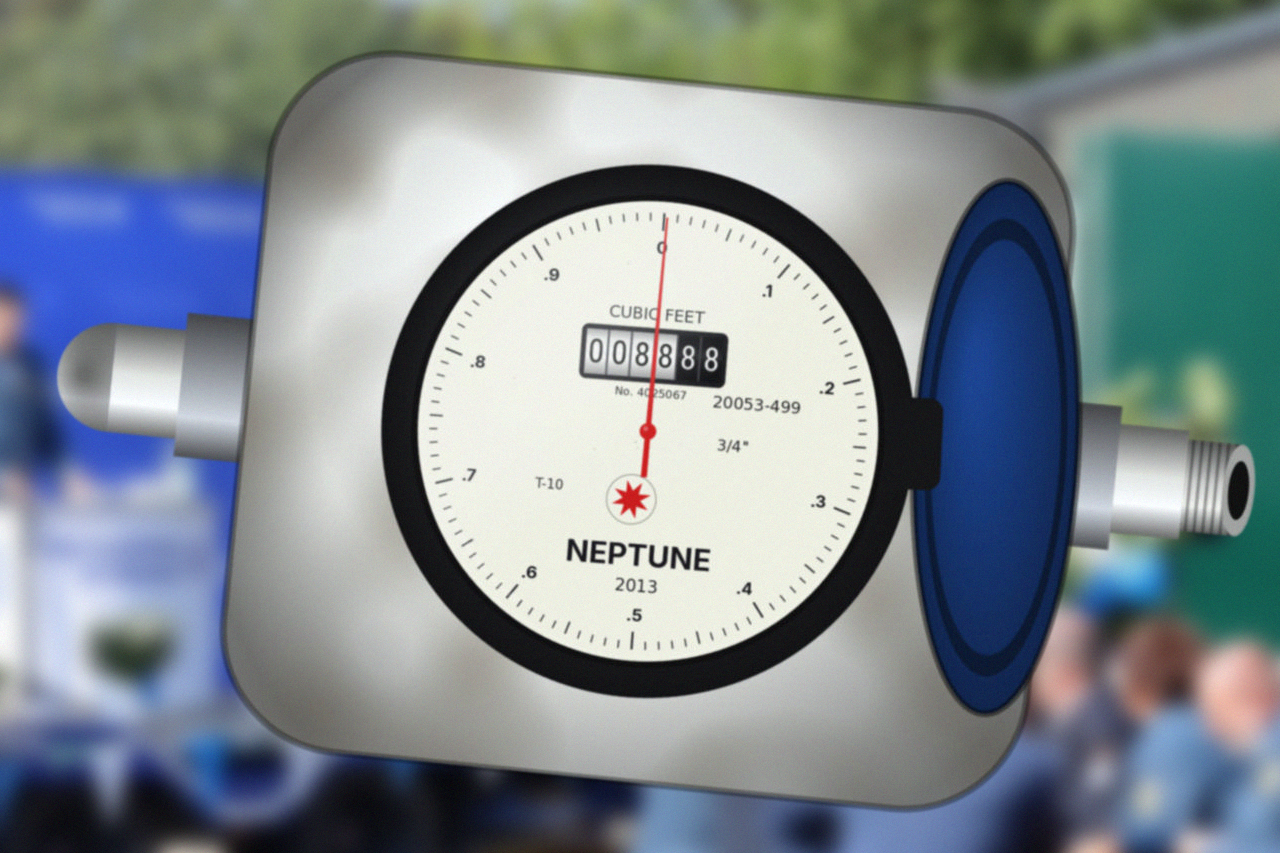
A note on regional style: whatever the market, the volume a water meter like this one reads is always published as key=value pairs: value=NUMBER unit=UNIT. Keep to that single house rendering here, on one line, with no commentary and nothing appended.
value=8888.00 unit=ft³
